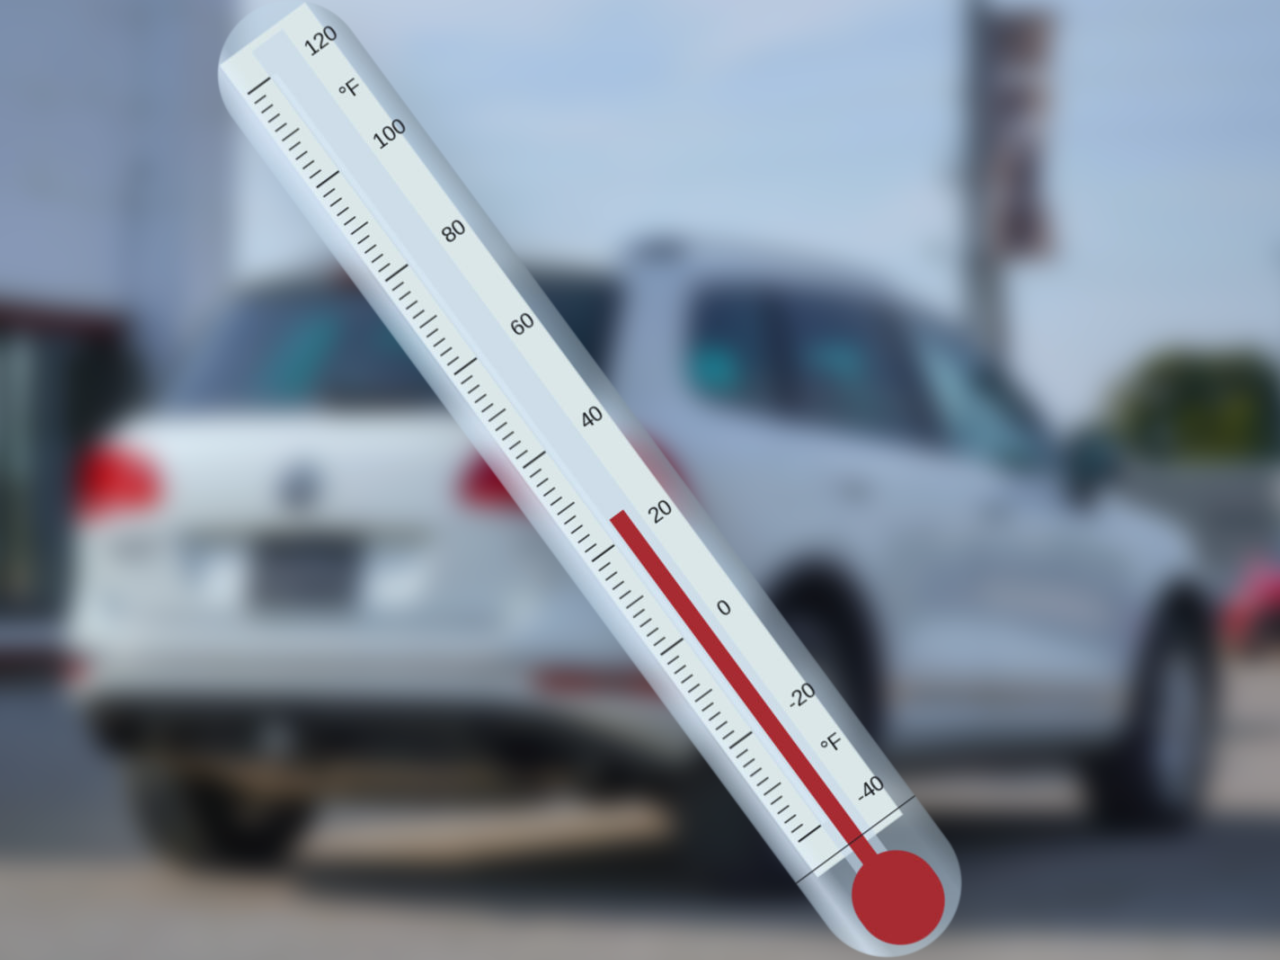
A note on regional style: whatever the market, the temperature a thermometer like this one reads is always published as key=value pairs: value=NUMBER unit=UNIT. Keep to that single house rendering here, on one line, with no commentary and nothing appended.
value=24 unit=°F
